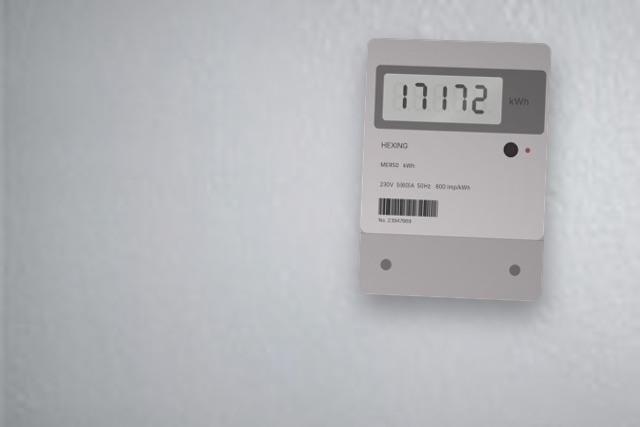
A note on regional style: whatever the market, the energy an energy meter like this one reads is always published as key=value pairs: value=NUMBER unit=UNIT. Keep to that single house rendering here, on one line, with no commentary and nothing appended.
value=17172 unit=kWh
